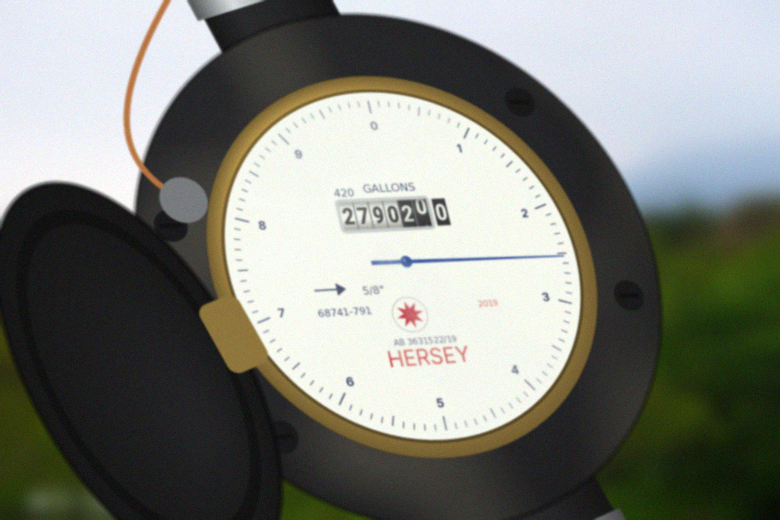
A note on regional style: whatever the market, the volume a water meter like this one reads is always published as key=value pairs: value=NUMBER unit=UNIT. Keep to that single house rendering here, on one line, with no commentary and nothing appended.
value=2790202.5 unit=gal
